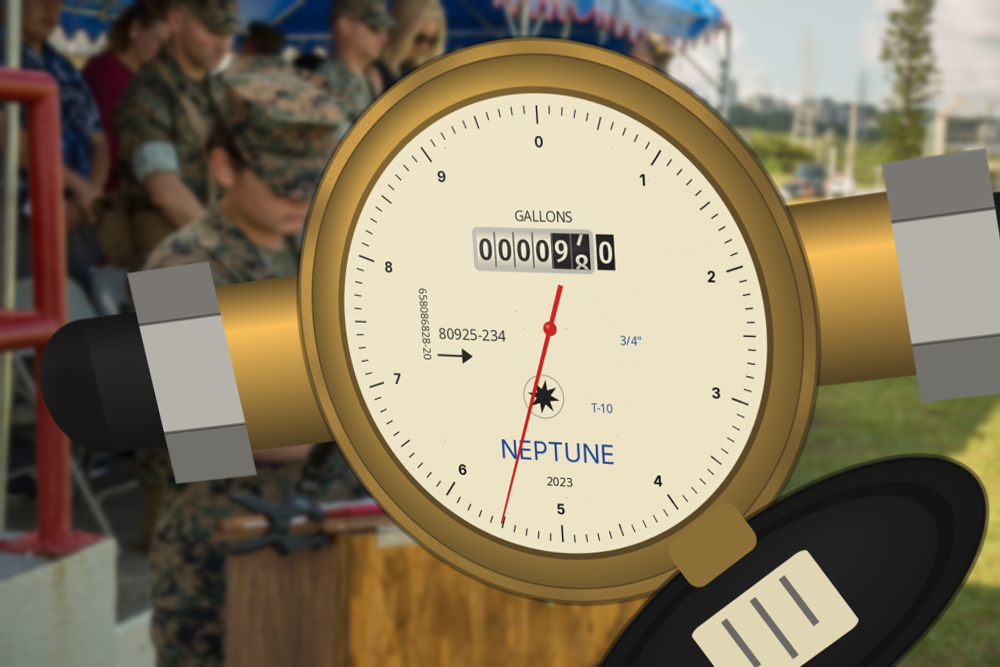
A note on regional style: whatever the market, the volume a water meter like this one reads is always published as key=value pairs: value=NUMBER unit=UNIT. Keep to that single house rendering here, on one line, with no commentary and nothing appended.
value=975.5 unit=gal
